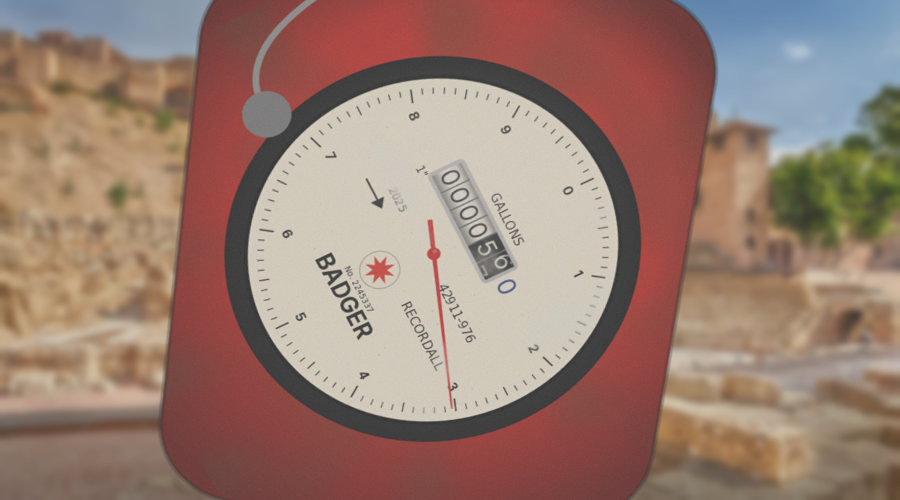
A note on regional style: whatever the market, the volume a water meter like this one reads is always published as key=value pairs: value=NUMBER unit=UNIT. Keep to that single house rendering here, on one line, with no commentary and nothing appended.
value=563.0 unit=gal
